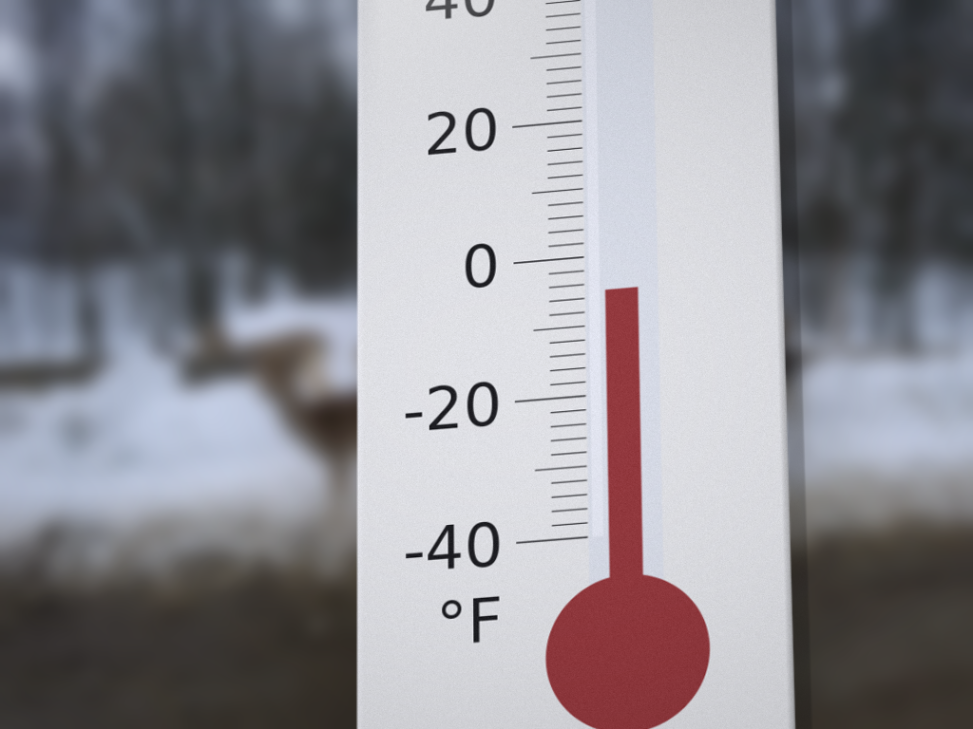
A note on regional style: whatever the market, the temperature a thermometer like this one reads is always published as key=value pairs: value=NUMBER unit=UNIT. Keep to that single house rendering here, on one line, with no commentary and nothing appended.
value=-5 unit=°F
